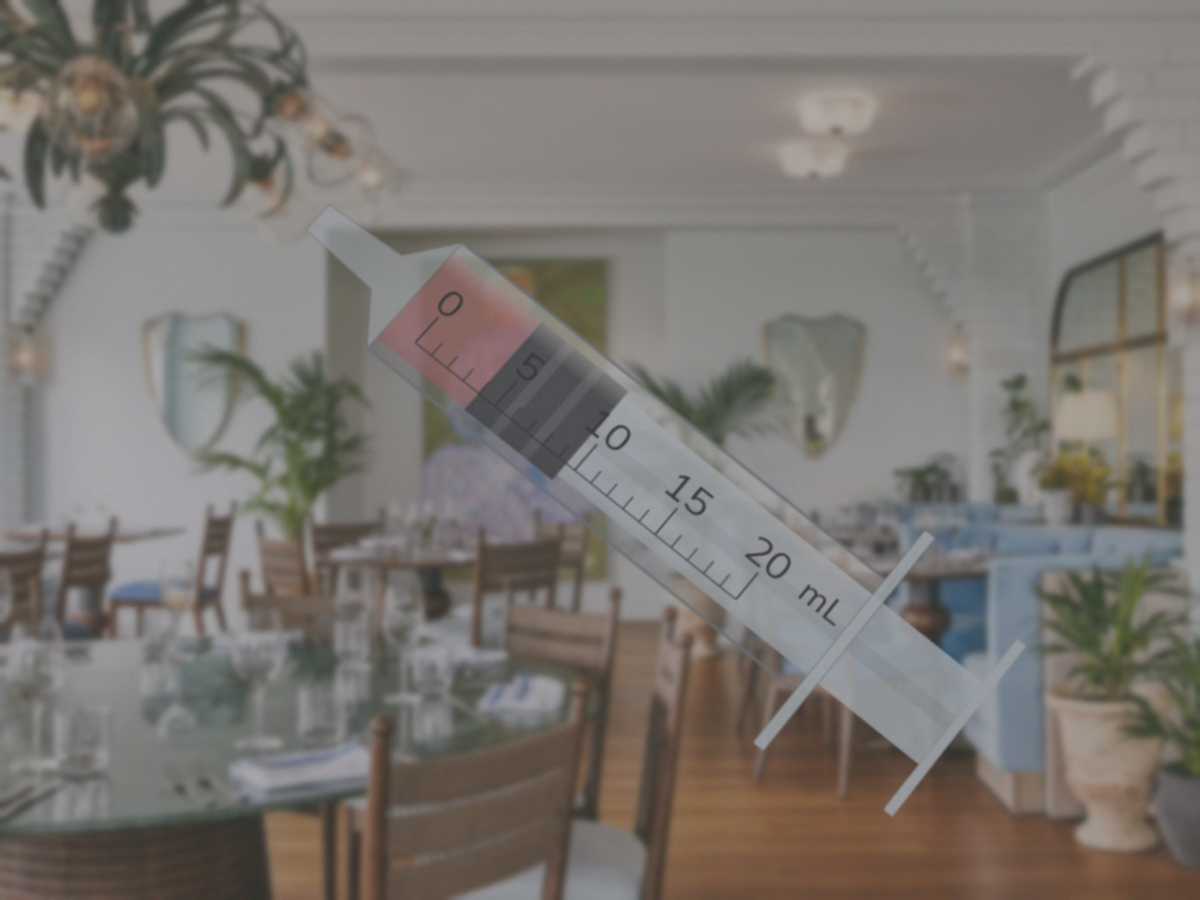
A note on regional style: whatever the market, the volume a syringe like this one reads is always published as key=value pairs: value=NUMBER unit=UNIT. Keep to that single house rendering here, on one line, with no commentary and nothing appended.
value=4 unit=mL
